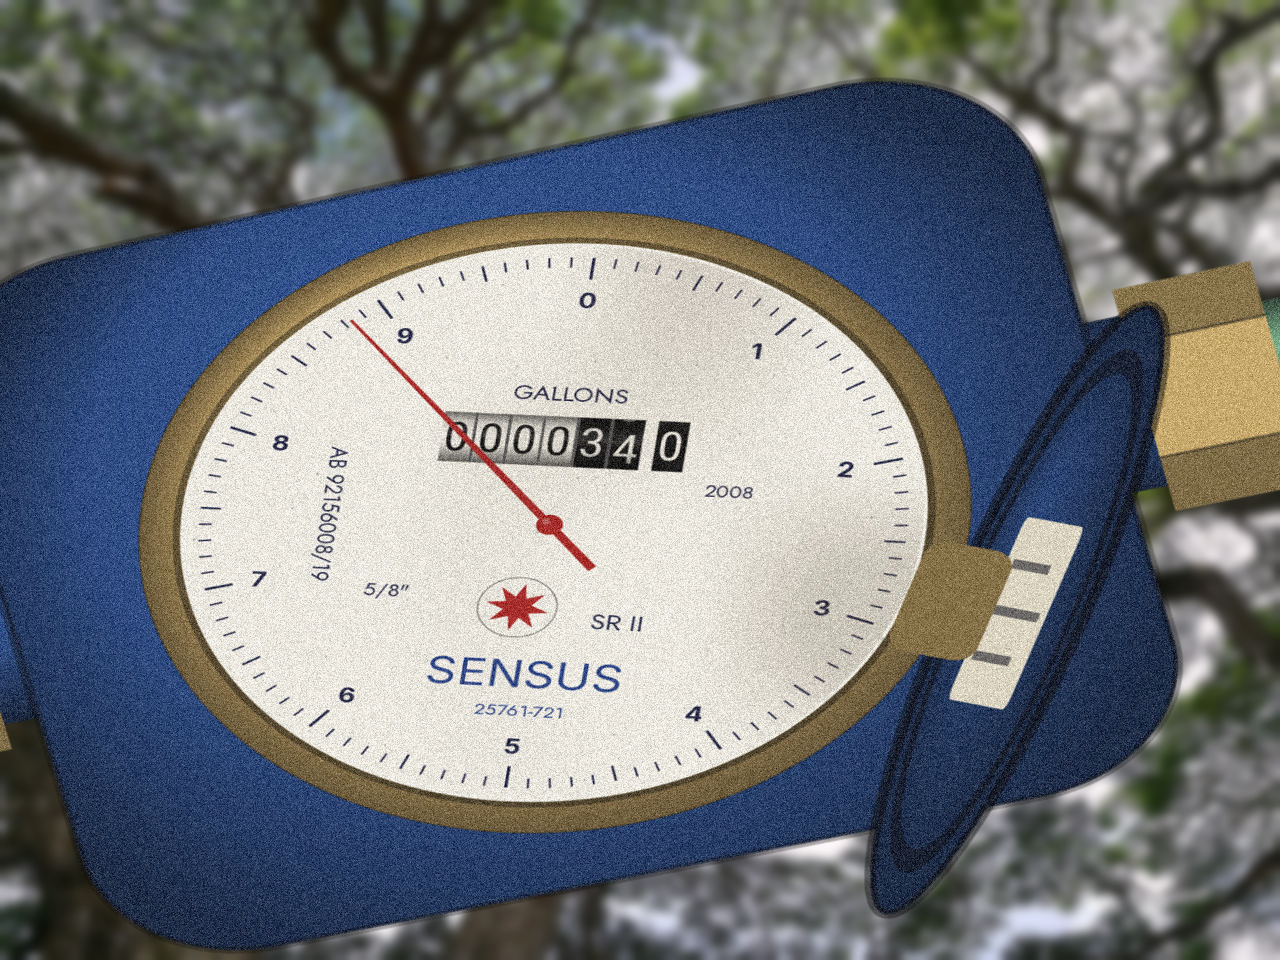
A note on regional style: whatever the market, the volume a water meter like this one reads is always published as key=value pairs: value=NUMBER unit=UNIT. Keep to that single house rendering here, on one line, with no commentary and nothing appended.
value=338.8 unit=gal
